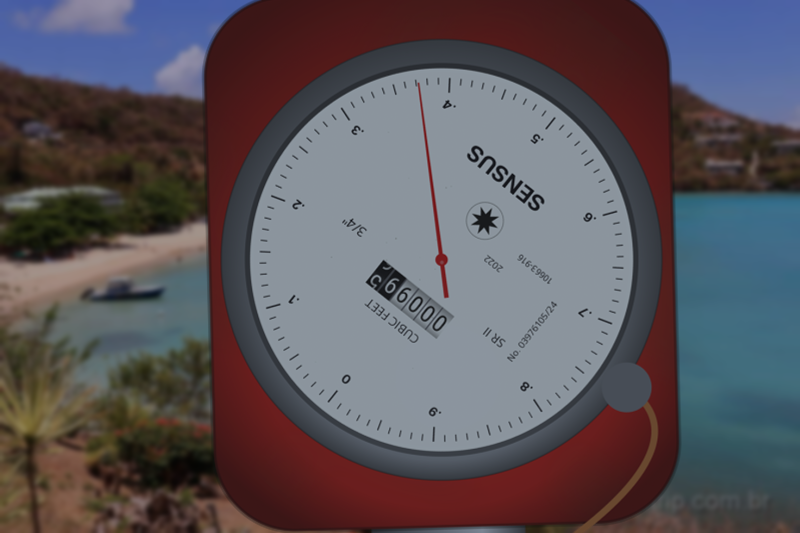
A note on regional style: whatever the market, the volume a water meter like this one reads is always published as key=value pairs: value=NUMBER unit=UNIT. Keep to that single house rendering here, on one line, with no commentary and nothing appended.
value=995.37 unit=ft³
